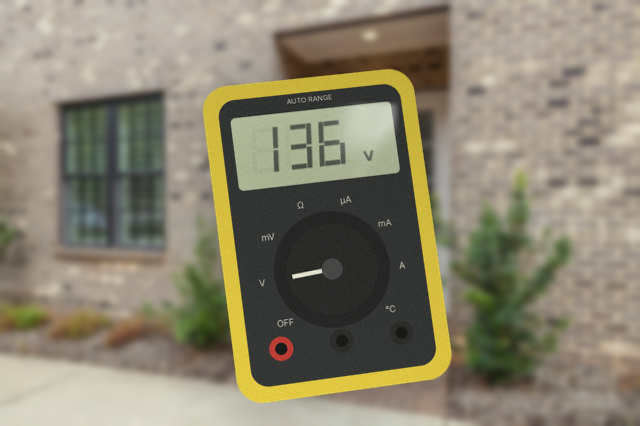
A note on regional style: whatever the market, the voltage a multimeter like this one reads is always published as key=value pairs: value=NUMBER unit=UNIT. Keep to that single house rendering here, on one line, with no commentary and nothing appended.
value=136 unit=V
